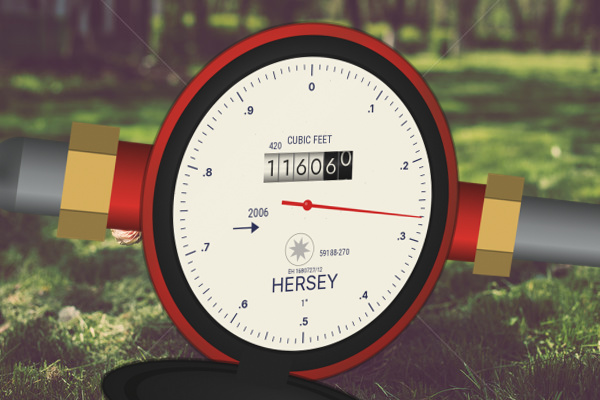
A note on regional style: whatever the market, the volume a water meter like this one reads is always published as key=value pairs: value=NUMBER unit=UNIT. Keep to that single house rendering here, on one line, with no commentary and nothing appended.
value=116060.27 unit=ft³
